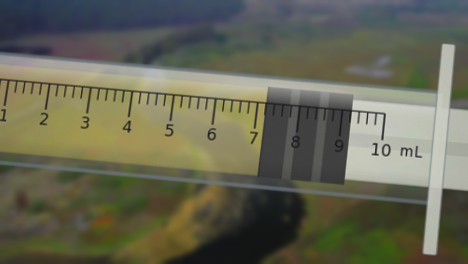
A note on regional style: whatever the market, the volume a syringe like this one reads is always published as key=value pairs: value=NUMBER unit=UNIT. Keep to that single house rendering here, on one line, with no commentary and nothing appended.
value=7.2 unit=mL
